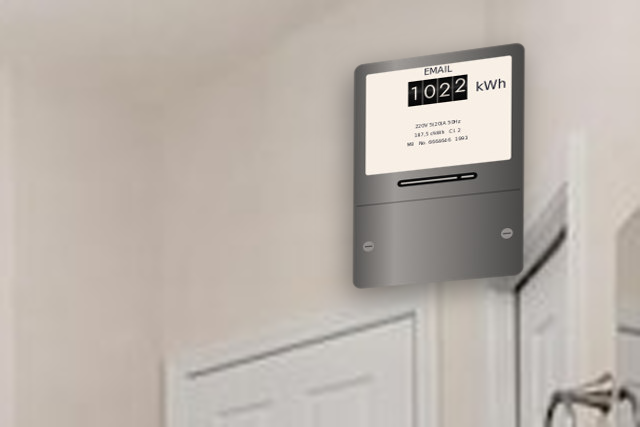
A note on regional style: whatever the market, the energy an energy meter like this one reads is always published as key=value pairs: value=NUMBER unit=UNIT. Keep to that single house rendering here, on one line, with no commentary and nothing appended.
value=1022 unit=kWh
